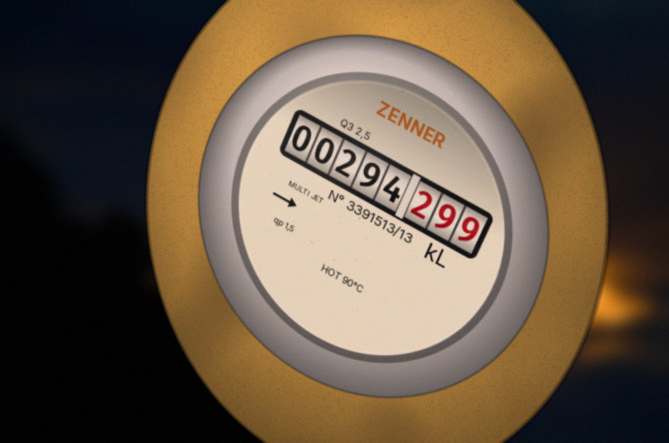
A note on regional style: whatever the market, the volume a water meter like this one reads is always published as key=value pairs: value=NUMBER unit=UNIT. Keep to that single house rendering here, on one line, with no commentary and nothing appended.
value=294.299 unit=kL
